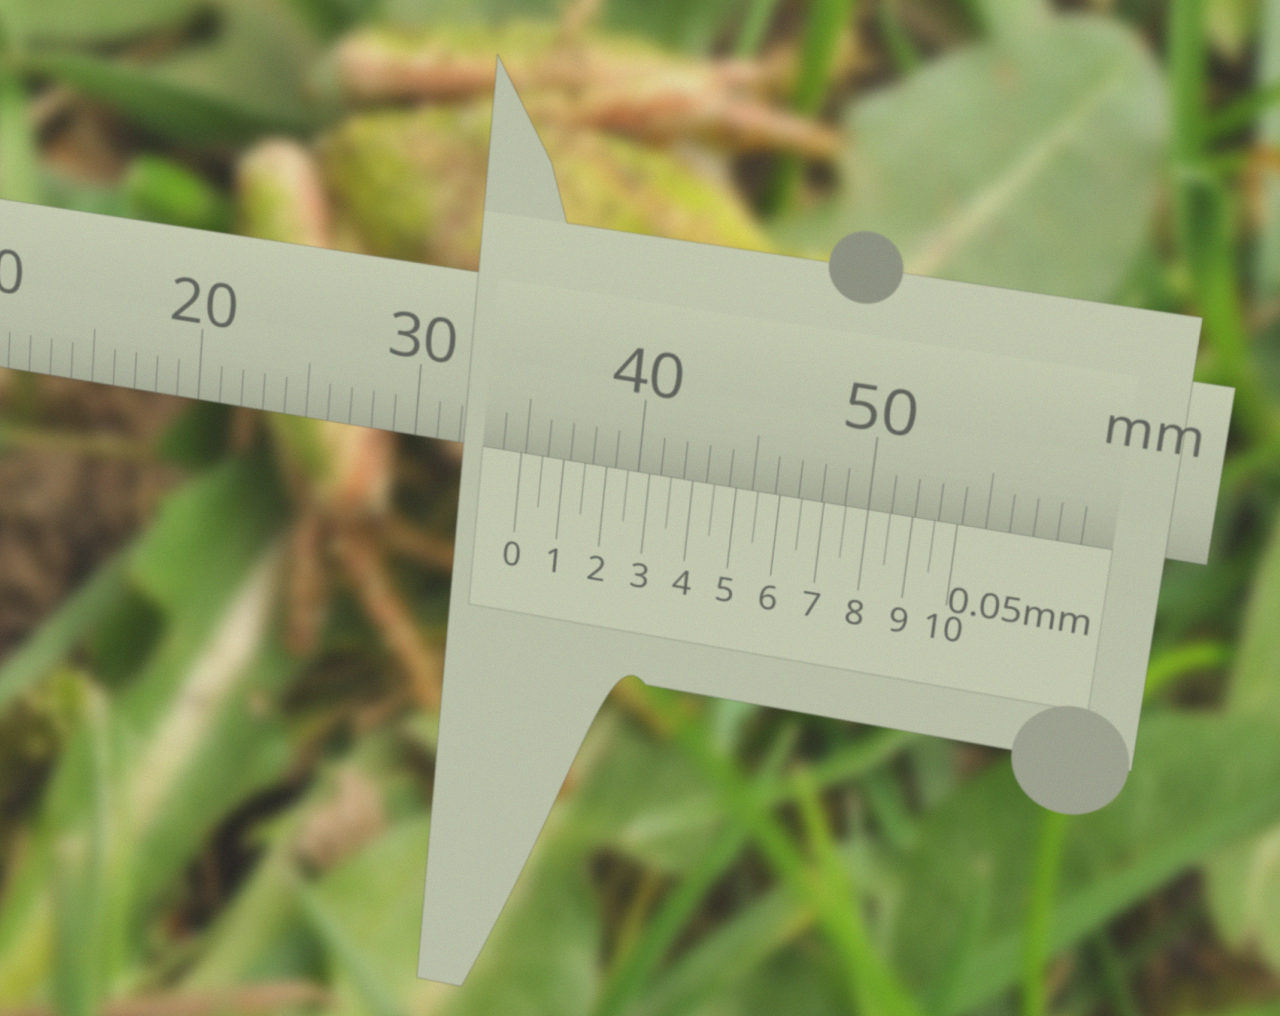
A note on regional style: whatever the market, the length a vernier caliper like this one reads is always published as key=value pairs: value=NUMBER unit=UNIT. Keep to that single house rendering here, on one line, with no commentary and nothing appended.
value=34.8 unit=mm
